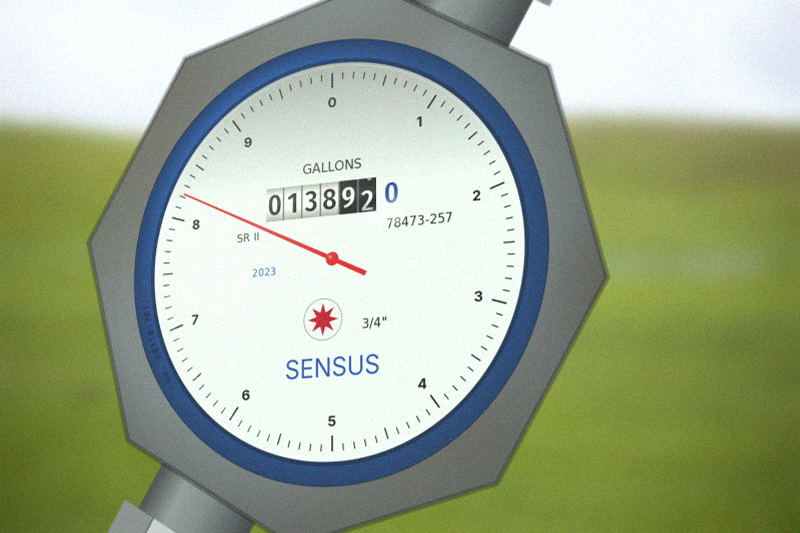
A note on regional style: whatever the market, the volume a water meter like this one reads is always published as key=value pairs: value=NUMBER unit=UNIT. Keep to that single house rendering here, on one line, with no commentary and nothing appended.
value=138918.2 unit=gal
